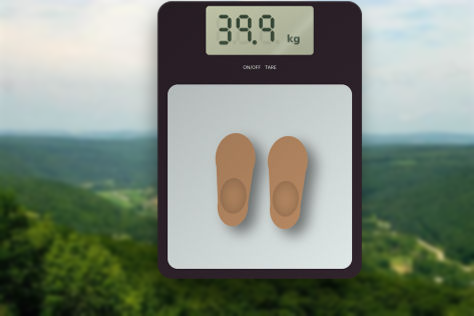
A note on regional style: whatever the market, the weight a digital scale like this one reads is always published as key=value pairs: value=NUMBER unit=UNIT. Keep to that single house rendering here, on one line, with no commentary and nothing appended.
value=39.9 unit=kg
